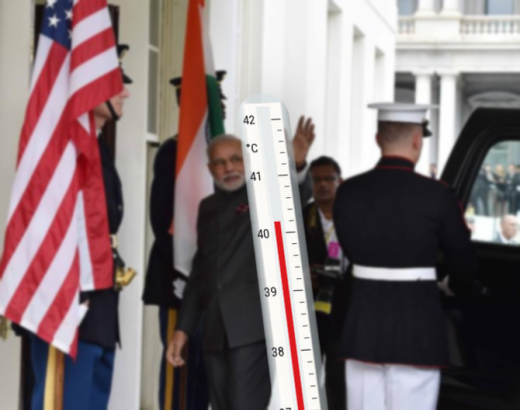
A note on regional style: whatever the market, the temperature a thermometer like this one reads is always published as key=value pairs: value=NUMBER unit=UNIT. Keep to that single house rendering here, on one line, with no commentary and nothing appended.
value=40.2 unit=°C
